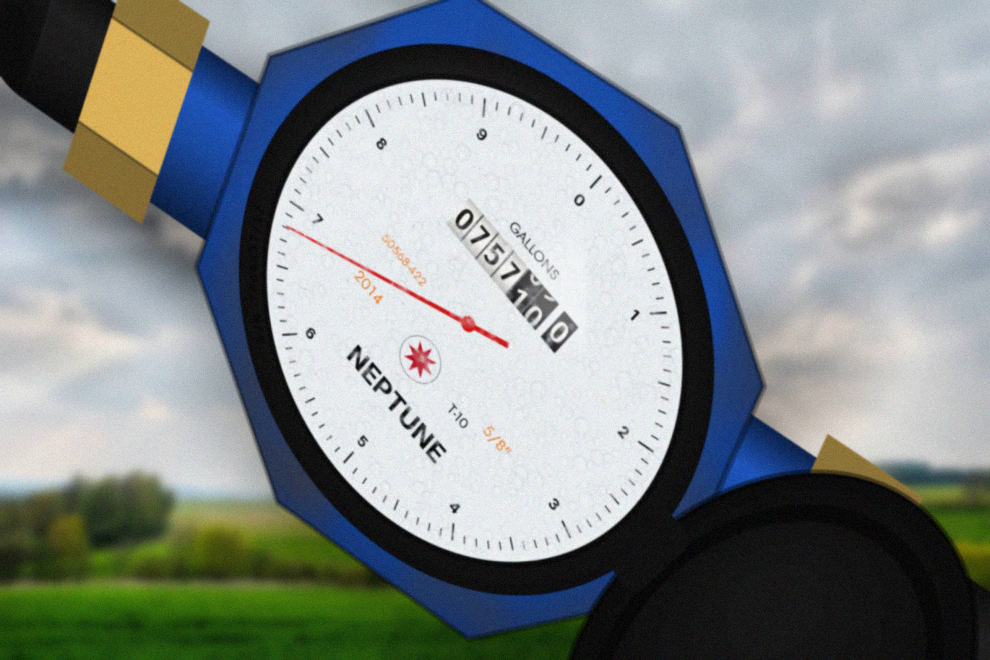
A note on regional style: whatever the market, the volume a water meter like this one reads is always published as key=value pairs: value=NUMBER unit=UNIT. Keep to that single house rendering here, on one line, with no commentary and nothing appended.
value=757096.8 unit=gal
